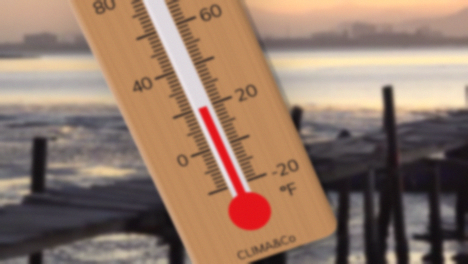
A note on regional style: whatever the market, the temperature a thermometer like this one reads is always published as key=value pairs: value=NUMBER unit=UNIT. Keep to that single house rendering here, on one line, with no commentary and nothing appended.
value=20 unit=°F
